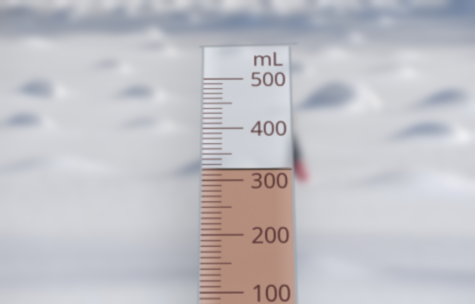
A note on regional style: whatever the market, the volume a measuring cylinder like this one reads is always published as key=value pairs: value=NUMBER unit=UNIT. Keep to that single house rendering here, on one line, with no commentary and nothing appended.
value=320 unit=mL
